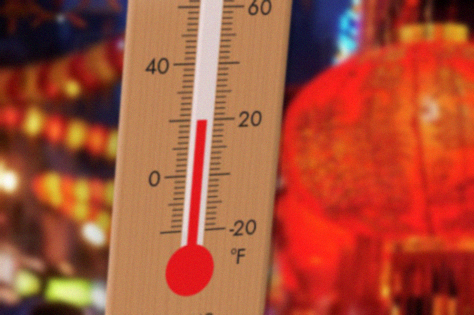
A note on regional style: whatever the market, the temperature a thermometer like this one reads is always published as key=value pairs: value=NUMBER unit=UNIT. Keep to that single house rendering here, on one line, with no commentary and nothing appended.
value=20 unit=°F
